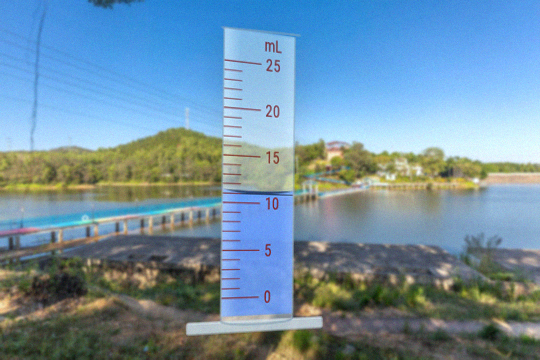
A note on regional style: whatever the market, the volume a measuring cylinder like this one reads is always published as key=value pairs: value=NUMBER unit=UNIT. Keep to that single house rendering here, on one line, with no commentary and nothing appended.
value=11 unit=mL
